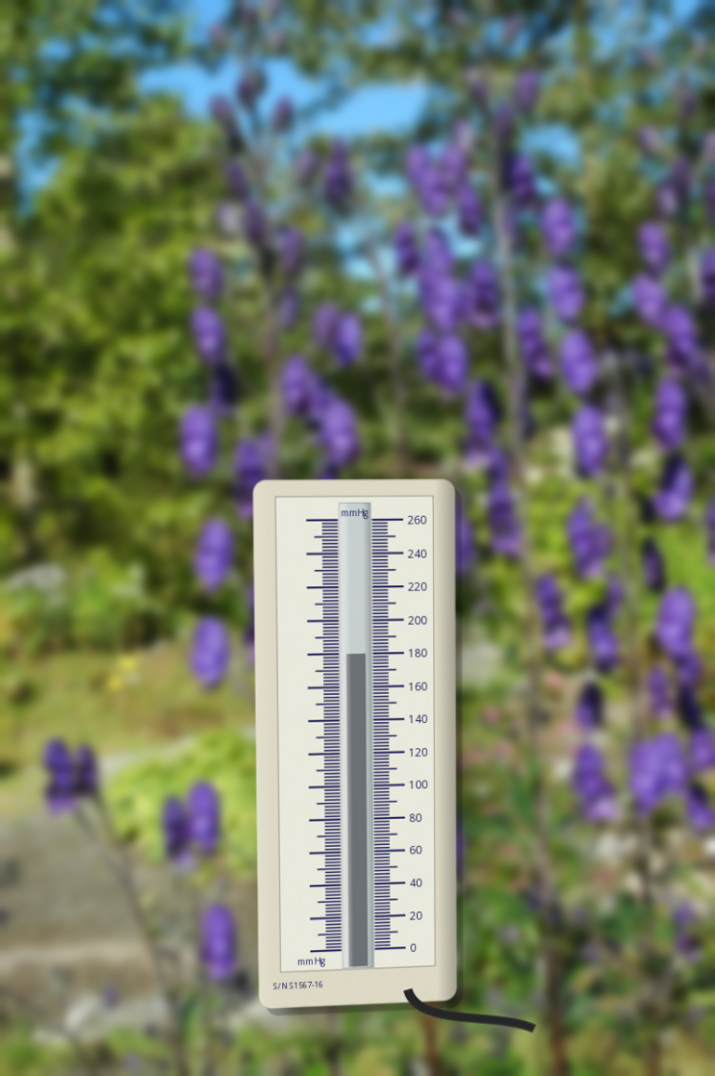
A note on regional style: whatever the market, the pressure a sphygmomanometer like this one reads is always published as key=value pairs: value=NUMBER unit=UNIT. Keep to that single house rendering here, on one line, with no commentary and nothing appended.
value=180 unit=mmHg
